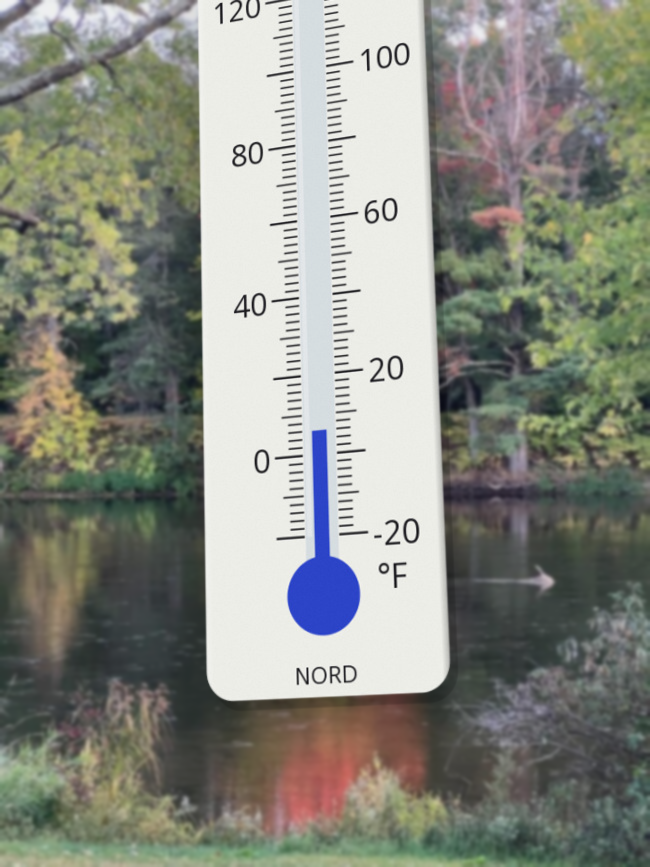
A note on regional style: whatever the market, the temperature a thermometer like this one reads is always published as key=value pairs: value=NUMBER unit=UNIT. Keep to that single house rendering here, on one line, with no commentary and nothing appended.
value=6 unit=°F
